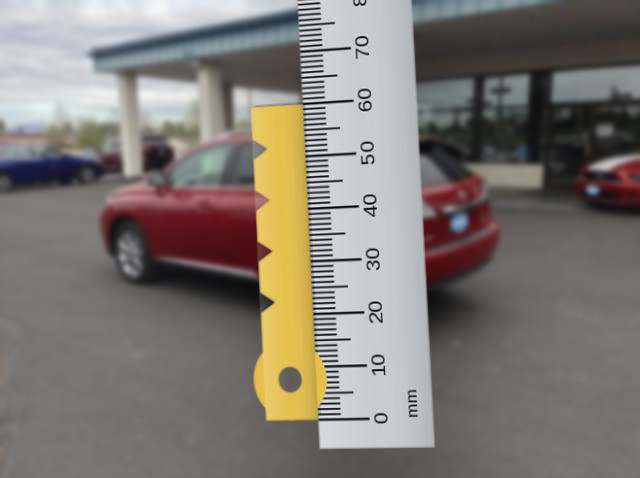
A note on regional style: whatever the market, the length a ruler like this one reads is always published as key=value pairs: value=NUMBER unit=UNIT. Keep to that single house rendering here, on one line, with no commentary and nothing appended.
value=60 unit=mm
